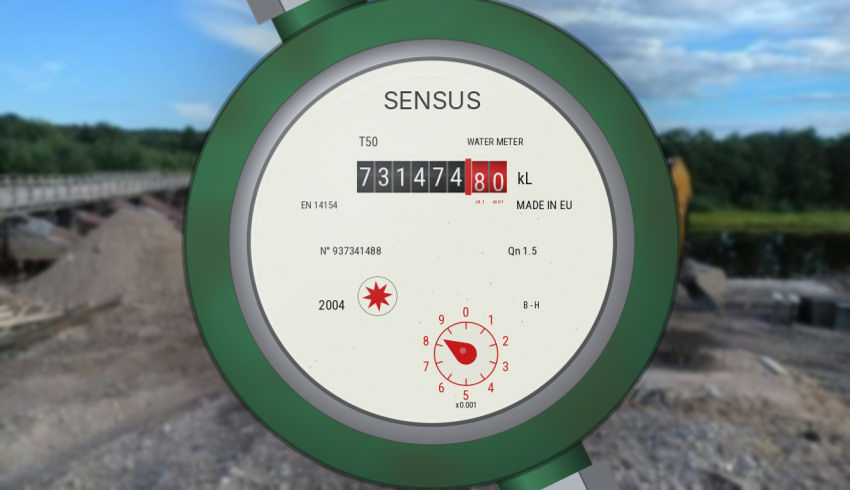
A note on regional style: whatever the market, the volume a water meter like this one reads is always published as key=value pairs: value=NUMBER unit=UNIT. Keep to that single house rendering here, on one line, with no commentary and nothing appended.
value=731474.798 unit=kL
